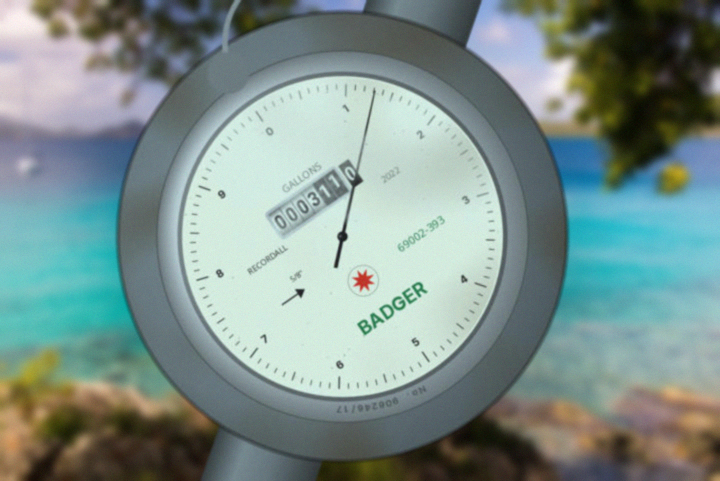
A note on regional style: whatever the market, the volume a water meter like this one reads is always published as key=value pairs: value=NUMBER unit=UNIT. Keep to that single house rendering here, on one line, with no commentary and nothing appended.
value=3111.3 unit=gal
